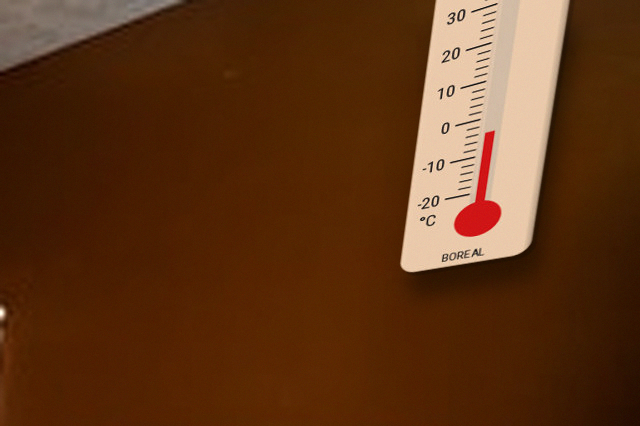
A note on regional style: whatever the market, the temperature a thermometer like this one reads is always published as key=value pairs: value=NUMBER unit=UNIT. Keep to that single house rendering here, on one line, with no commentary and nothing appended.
value=-4 unit=°C
